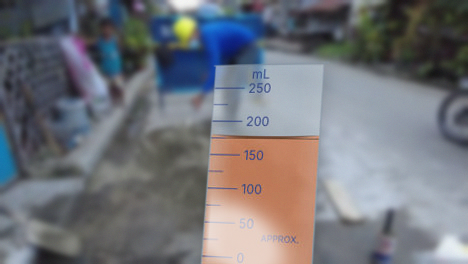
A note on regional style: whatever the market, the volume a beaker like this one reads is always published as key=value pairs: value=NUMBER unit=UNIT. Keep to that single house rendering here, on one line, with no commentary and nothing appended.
value=175 unit=mL
